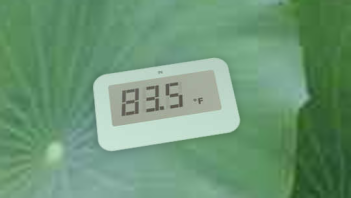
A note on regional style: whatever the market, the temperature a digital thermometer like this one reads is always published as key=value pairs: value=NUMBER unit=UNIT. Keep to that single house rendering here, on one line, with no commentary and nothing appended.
value=83.5 unit=°F
